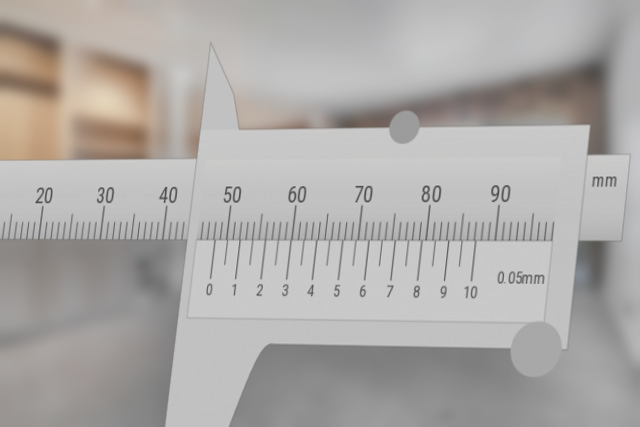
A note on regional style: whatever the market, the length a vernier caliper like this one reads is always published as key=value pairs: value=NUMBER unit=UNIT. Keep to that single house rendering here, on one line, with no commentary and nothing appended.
value=48.2 unit=mm
